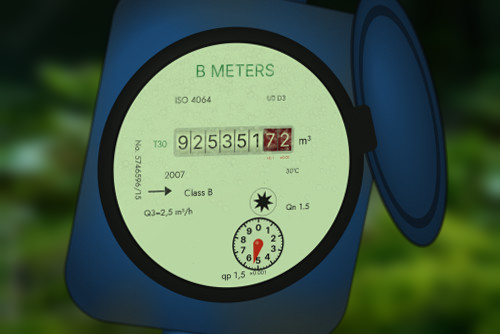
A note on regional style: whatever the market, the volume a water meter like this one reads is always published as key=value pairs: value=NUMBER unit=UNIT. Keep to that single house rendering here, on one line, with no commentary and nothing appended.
value=925351.725 unit=m³
